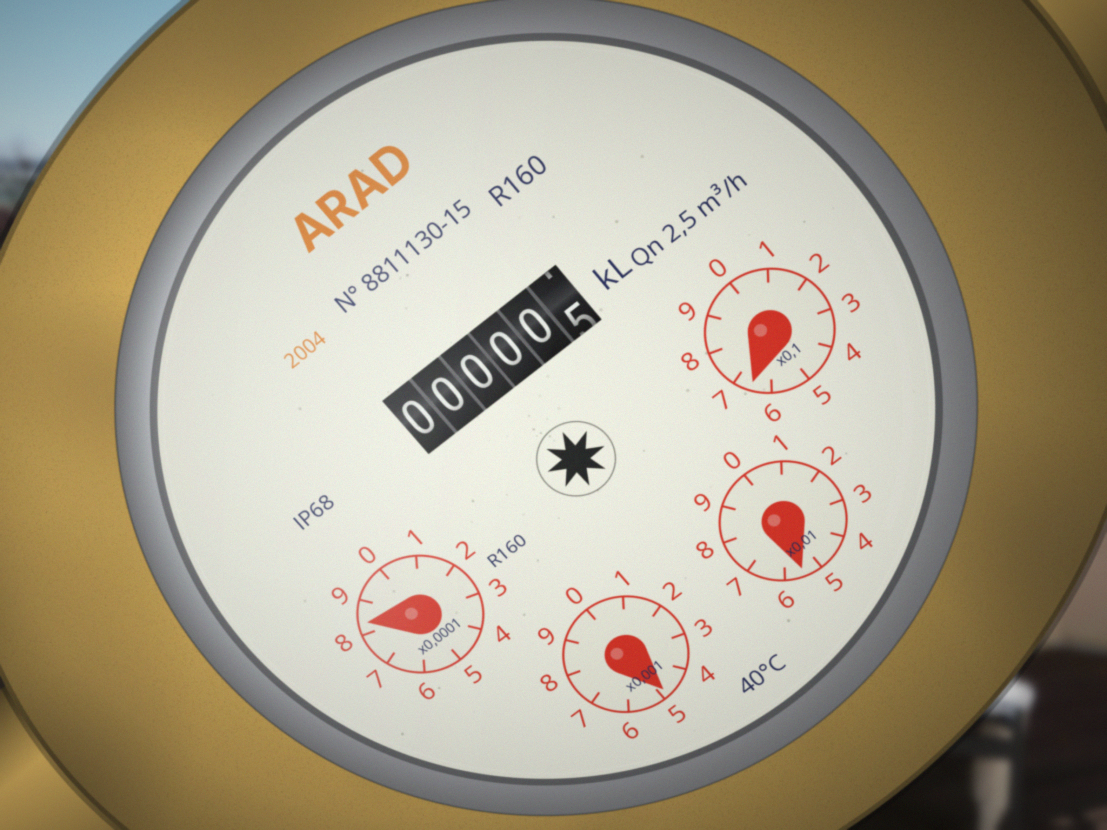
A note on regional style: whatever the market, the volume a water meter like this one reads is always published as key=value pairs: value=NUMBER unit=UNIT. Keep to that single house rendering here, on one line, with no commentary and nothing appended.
value=4.6548 unit=kL
